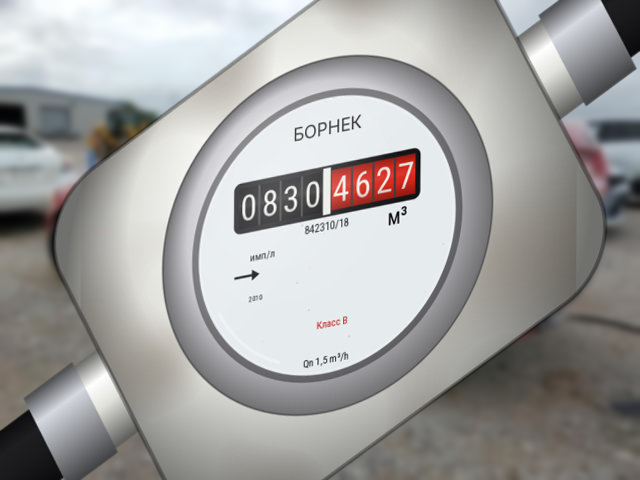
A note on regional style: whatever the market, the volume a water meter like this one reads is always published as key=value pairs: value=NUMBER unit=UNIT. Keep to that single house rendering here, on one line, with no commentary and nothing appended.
value=830.4627 unit=m³
